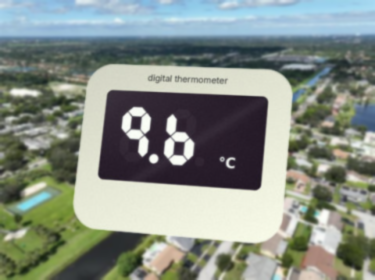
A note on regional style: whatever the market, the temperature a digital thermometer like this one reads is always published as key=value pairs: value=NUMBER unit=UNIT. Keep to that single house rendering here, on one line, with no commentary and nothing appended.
value=9.6 unit=°C
